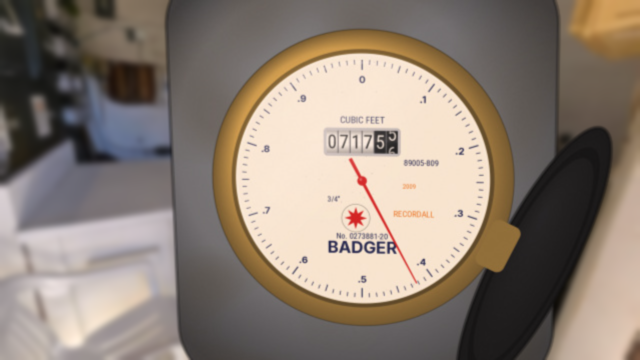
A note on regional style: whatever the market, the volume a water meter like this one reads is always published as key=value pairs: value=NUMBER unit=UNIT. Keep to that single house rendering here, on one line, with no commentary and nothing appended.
value=71755.42 unit=ft³
